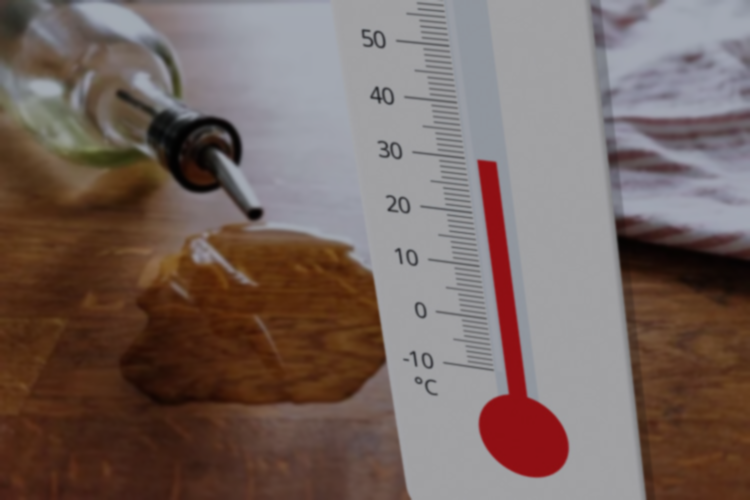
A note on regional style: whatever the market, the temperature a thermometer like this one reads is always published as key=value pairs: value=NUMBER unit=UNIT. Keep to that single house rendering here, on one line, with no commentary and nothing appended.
value=30 unit=°C
